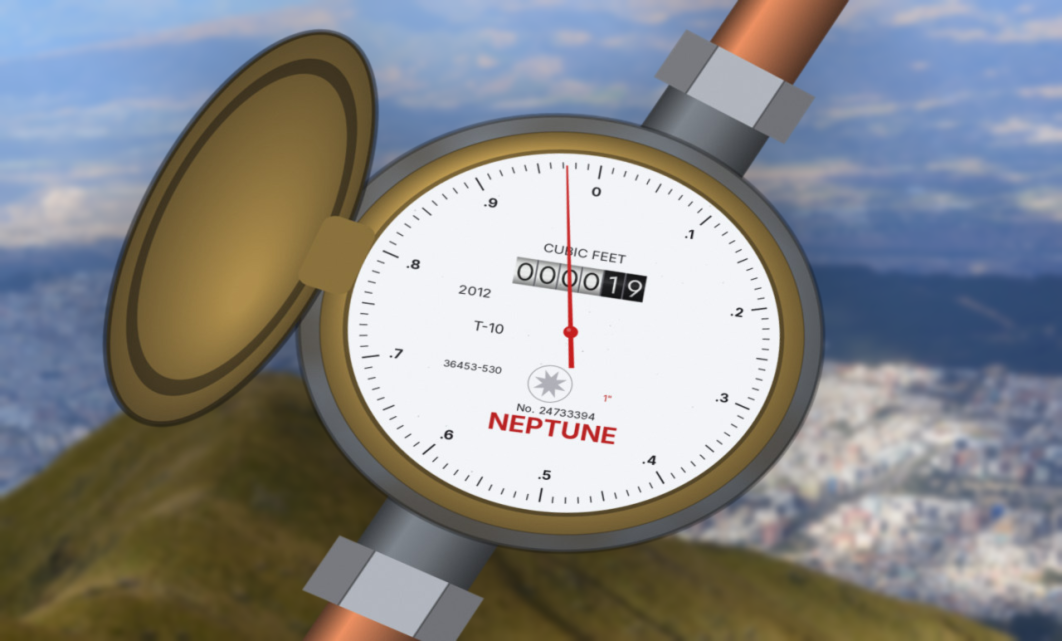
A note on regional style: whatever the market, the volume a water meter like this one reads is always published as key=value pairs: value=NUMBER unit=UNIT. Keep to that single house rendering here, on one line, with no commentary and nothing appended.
value=18.97 unit=ft³
